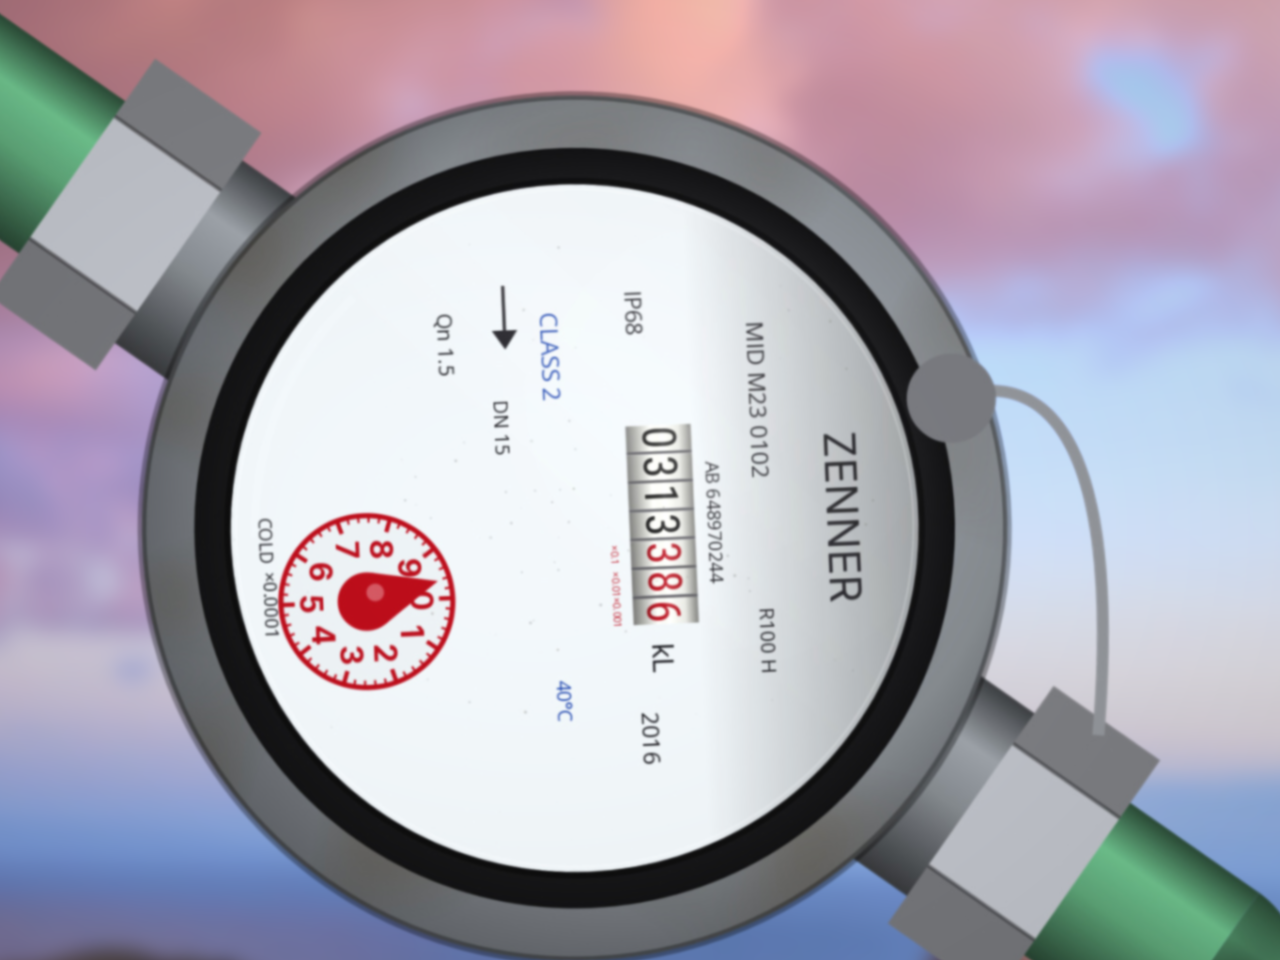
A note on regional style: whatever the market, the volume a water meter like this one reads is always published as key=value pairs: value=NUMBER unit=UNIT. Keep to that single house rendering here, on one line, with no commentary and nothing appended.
value=313.3859 unit=kL
